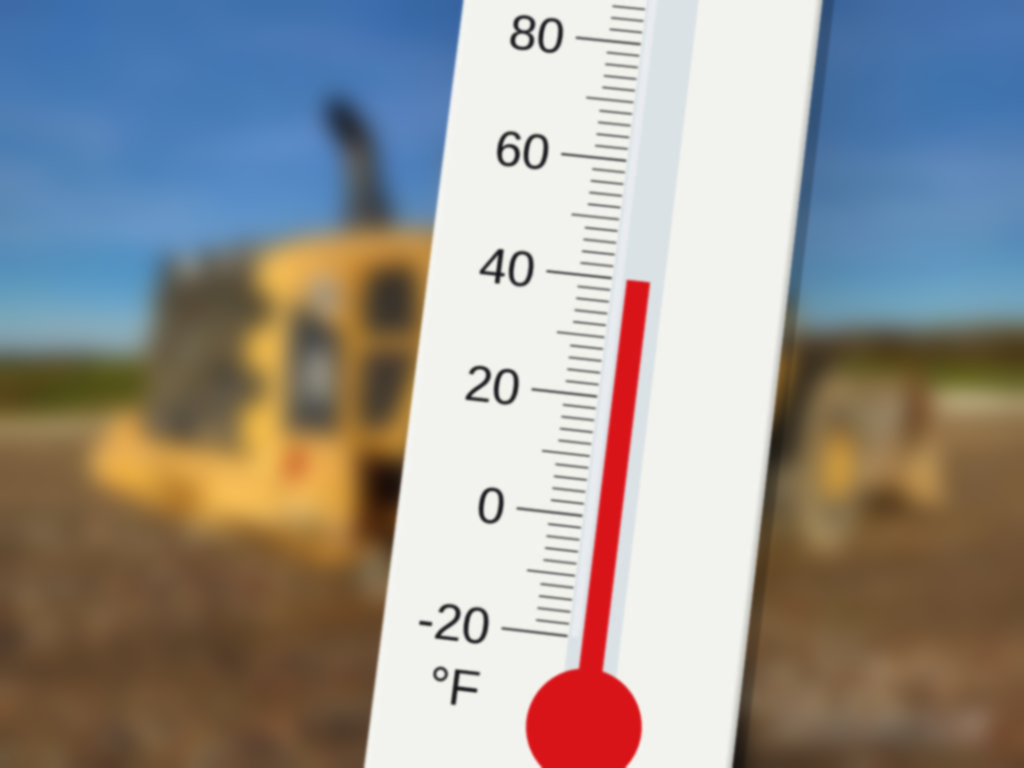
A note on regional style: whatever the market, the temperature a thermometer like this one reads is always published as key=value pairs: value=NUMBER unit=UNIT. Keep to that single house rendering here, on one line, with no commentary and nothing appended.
value=40 unit=°F
